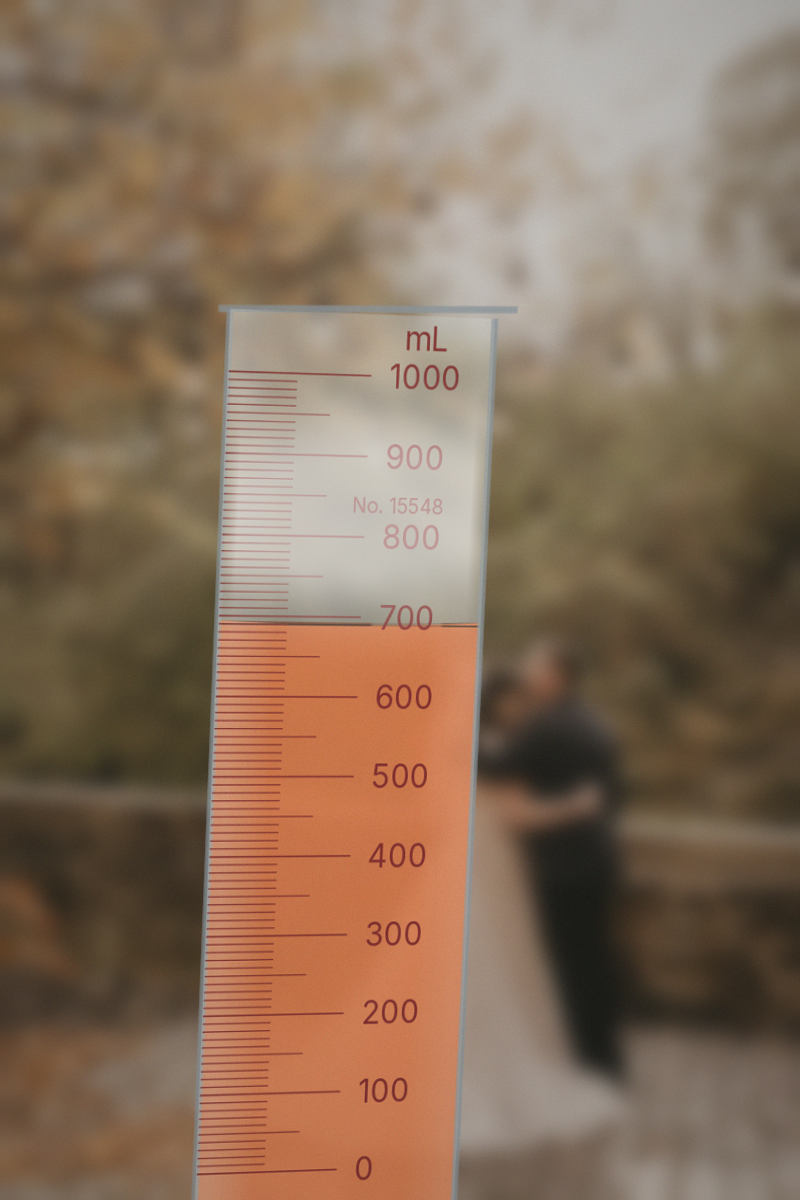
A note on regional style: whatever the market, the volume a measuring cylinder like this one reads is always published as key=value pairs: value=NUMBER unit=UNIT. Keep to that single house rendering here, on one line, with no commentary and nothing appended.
value=690 unit=mL
